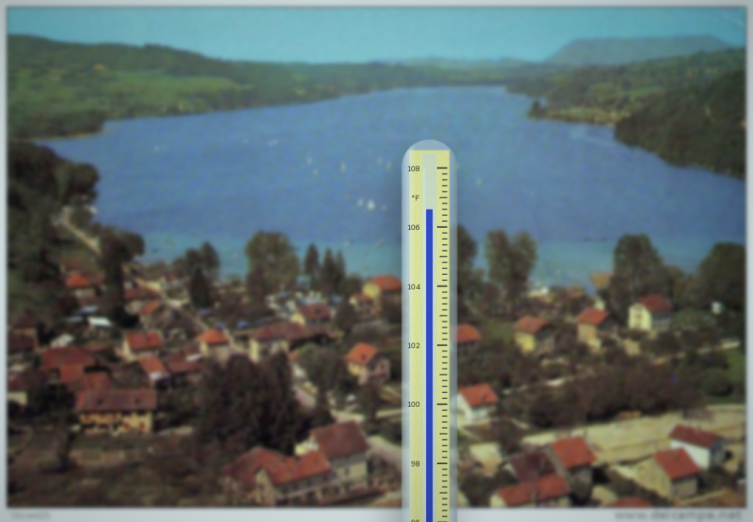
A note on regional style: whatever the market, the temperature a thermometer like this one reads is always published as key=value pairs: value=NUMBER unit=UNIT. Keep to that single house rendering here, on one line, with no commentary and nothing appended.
value=106.6 unit=°F
